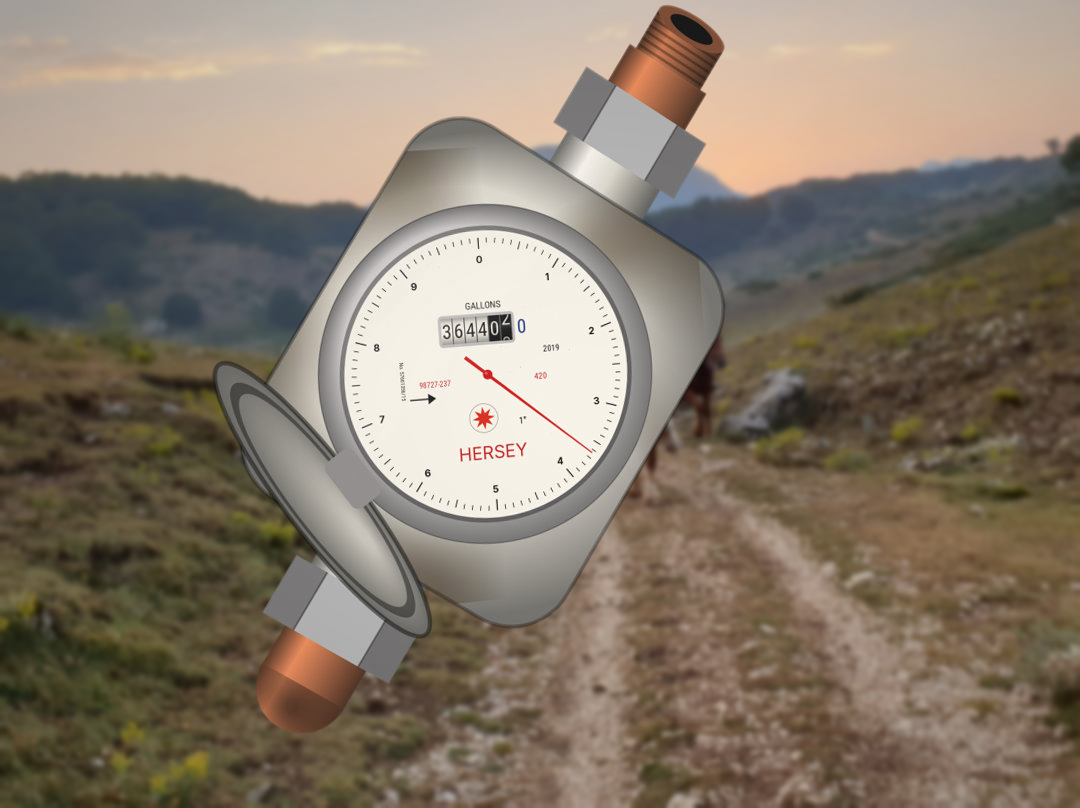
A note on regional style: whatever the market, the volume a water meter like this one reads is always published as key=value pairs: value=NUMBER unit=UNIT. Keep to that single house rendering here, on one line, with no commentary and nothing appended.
value=3644023.6 unit=gal
